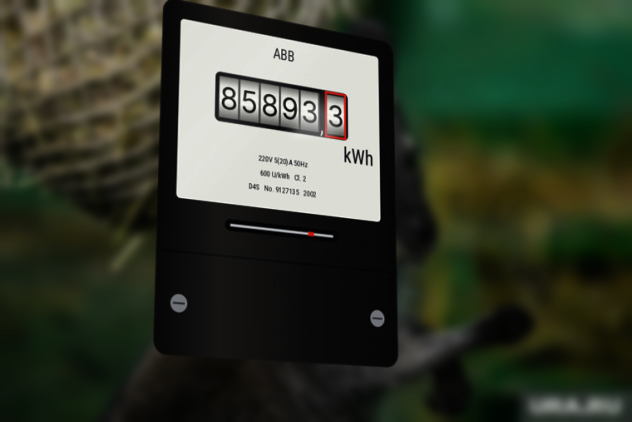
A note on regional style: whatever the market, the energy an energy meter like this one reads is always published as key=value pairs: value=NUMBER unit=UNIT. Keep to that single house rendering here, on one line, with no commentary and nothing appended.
value=85893.3 unit=kWh
